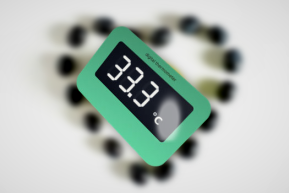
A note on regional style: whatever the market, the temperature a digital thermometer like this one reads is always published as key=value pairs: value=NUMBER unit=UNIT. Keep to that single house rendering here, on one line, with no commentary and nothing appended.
value=33.3 unit=°C
